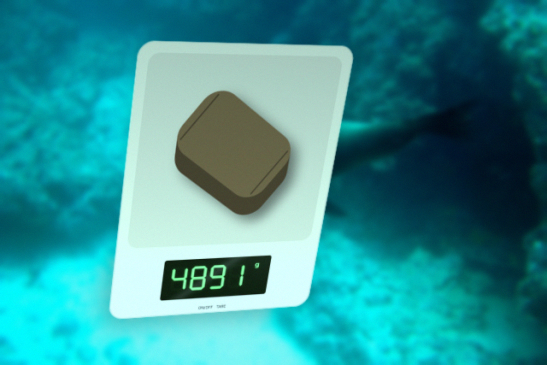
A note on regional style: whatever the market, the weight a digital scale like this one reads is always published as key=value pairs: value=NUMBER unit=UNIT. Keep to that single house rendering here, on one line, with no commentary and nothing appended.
value=4891 unit=g
